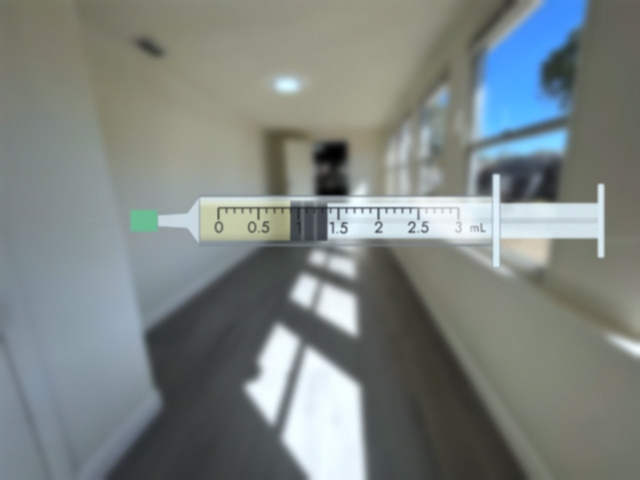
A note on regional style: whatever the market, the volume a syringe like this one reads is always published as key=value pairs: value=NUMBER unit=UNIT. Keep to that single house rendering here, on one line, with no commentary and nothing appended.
value=0.9 unit=mL
